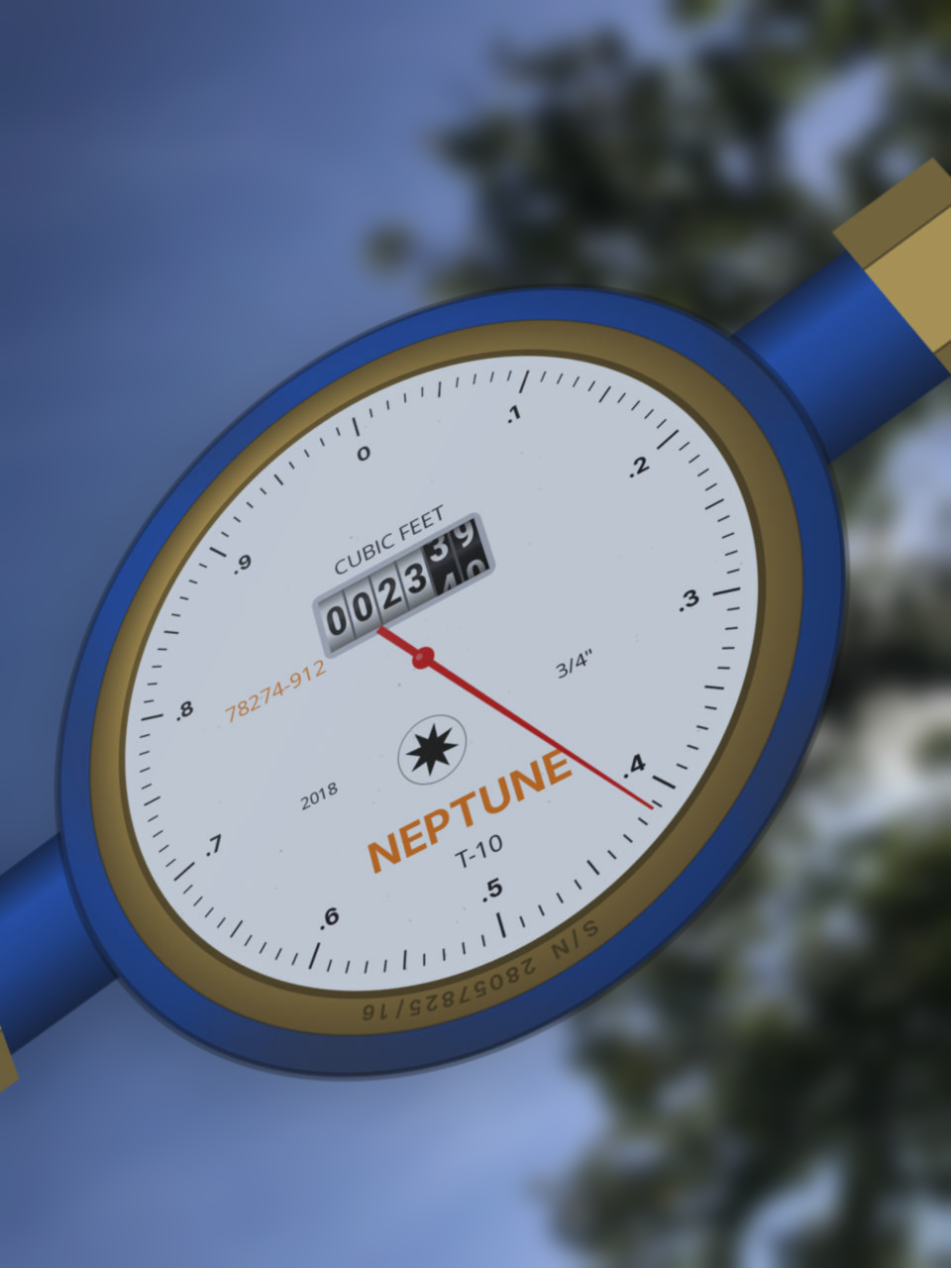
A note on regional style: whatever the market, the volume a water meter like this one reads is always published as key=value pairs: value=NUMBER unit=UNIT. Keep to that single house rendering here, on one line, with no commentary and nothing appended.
value=2339.41 unit=ft³
